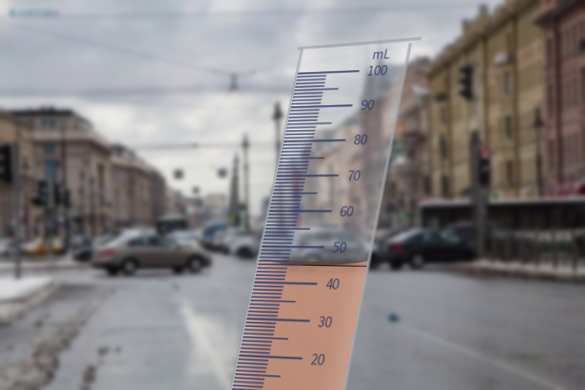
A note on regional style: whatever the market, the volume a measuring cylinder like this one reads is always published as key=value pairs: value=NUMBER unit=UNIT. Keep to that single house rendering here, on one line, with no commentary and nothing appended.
value=45 unit=mL
